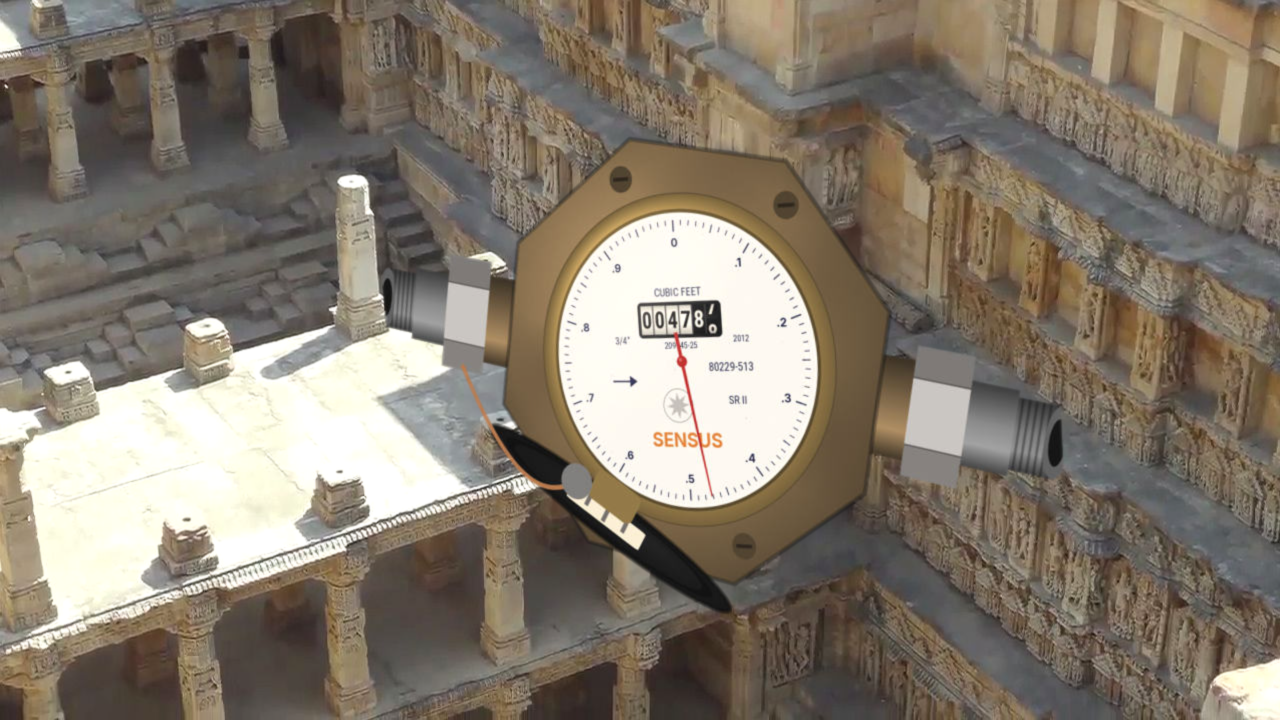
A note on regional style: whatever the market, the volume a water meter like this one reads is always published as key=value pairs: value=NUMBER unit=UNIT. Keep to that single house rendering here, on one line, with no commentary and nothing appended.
value=4787.47 unit=ft³
